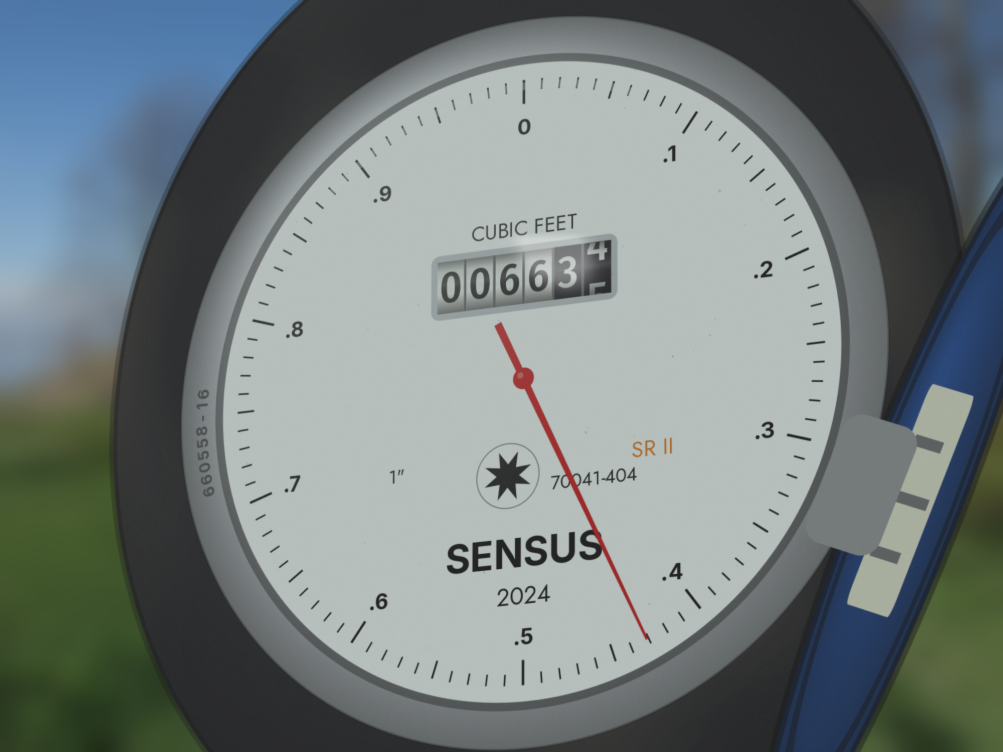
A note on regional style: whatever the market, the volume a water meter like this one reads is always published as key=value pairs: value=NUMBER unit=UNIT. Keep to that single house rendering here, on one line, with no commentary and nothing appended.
value=6634.43 unit=ft³
